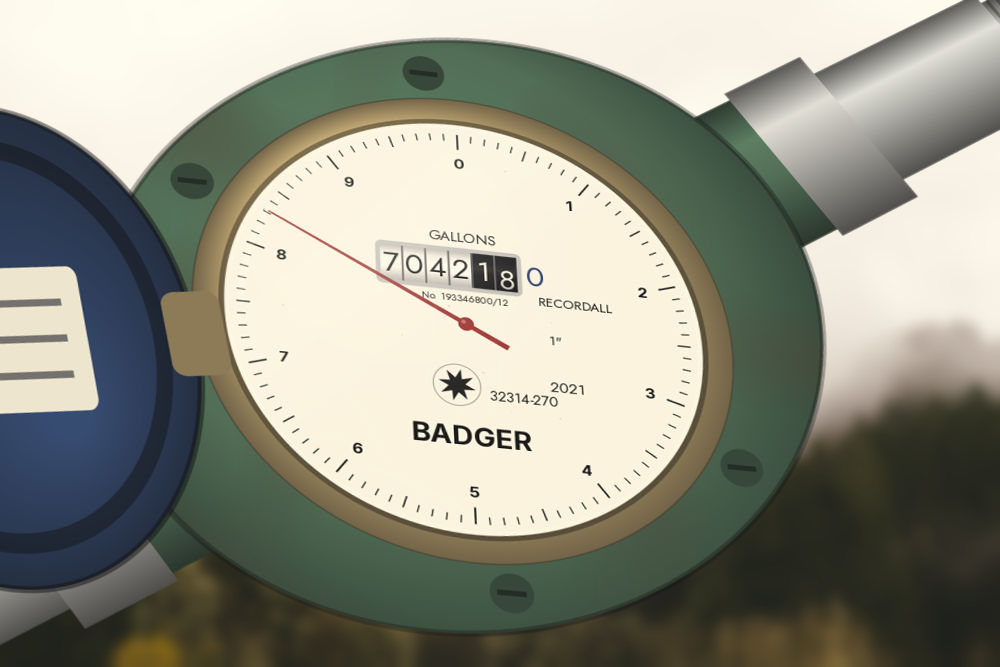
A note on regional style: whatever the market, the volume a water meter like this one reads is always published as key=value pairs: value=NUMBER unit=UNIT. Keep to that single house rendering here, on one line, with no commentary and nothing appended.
value=7042178.3 unit=gal
